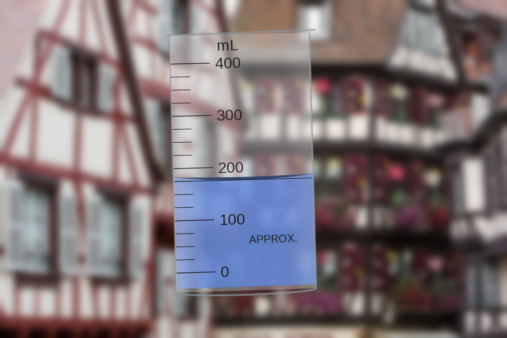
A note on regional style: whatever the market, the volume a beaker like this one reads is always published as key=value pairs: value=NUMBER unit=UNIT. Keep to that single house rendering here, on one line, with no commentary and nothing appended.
value=175 unit=mL
